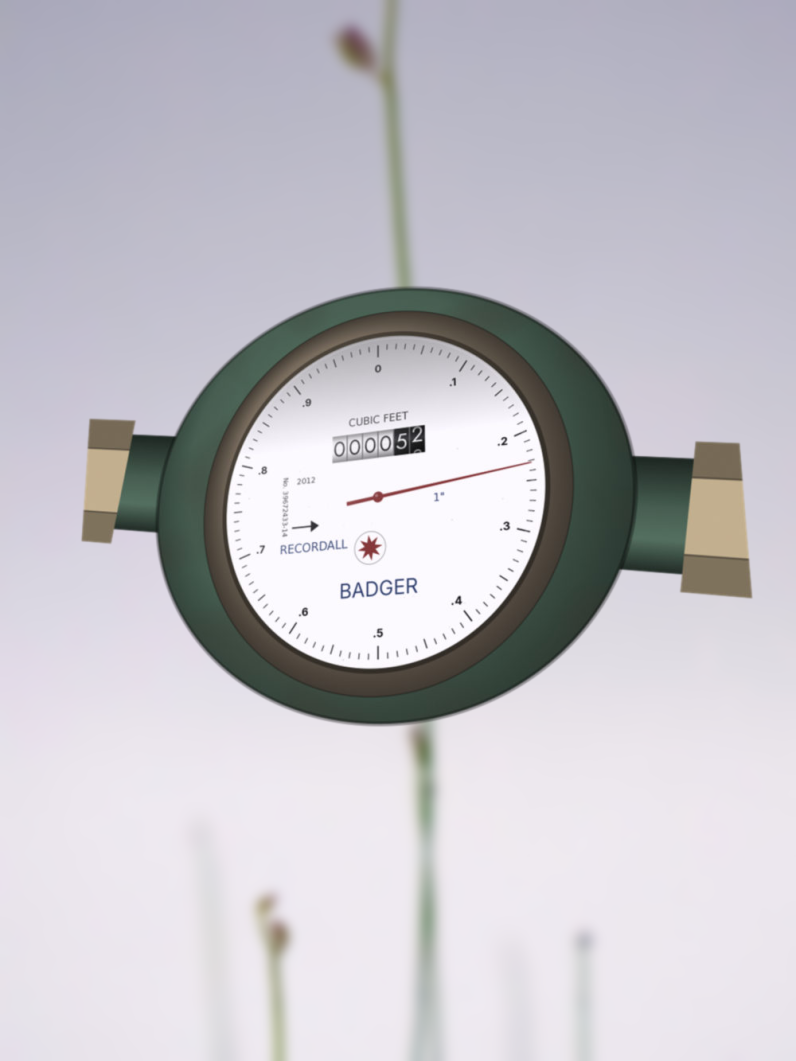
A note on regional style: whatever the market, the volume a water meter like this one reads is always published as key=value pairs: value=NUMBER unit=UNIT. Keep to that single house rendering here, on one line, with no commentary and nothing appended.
value=52.23 unit=ft³
